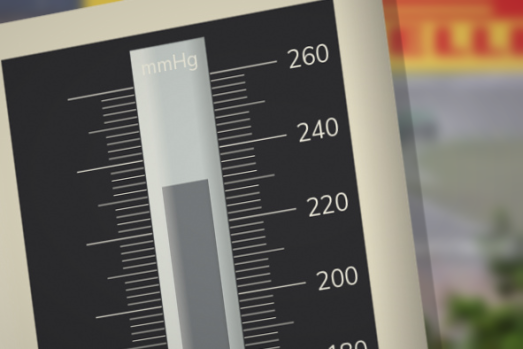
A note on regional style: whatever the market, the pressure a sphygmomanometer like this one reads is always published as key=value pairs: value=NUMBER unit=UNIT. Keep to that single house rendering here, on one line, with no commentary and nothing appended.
value=232 unit=mmHg
